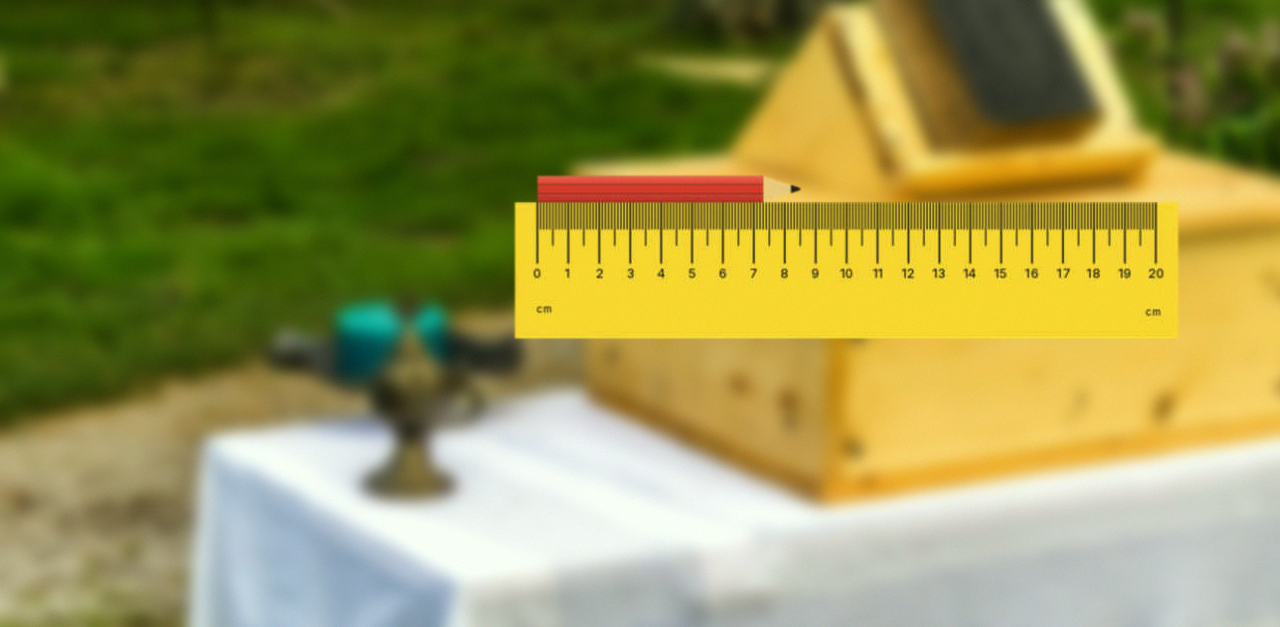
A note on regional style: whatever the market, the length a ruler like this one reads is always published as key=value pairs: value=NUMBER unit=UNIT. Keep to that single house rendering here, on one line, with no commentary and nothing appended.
value=8.5 unit=cm
